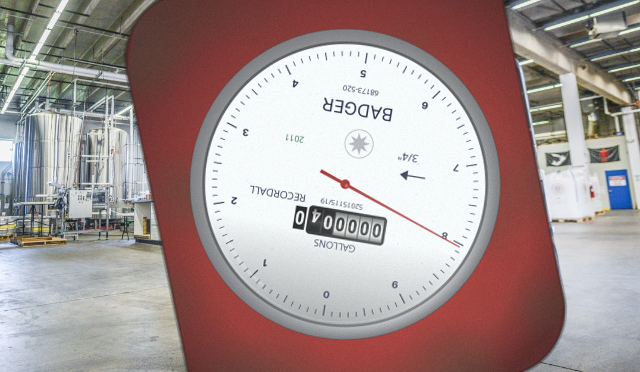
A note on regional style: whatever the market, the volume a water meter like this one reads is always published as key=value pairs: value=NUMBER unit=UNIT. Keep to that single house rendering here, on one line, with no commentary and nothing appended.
value=38.0 unit=gal
